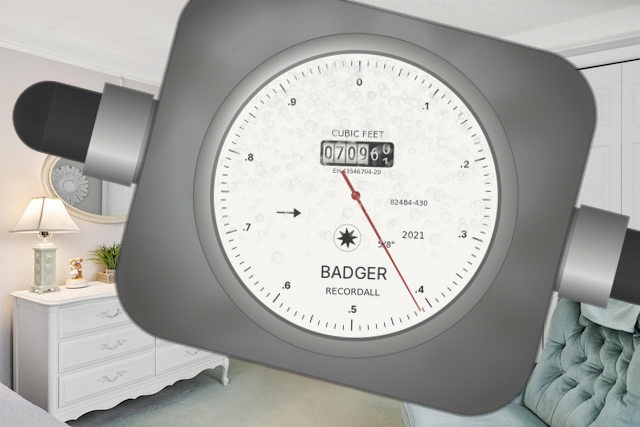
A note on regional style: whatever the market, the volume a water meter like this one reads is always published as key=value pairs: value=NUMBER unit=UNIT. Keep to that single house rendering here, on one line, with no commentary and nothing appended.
value=70960.41 unit=ft³
